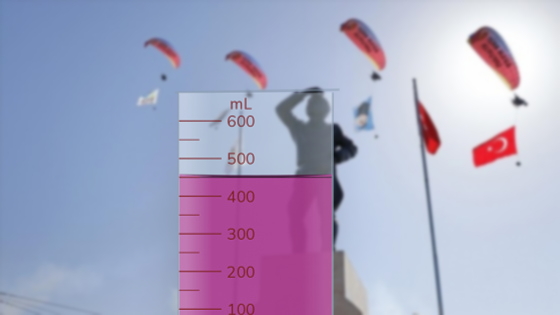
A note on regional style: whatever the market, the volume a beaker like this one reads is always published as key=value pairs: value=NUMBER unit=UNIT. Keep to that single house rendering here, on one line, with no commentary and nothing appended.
value=450 unit=mL
